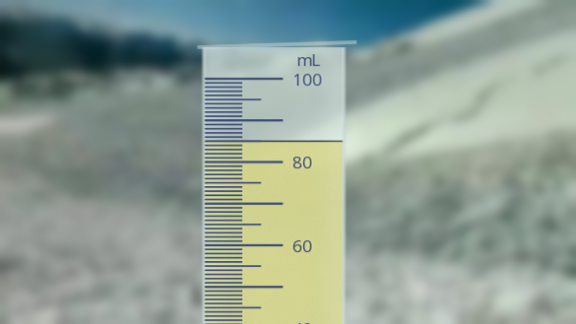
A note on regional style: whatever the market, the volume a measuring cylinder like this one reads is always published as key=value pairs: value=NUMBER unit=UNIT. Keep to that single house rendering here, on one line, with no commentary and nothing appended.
value=85 unit=mL
